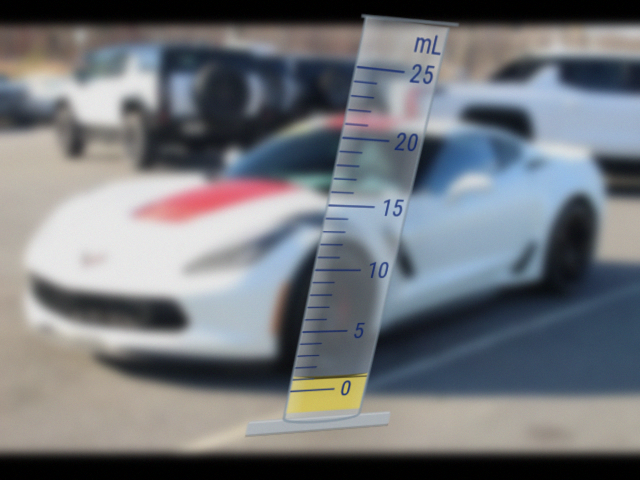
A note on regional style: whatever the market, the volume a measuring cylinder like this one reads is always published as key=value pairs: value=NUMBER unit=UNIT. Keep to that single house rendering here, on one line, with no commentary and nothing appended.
value=1 unit=mL
